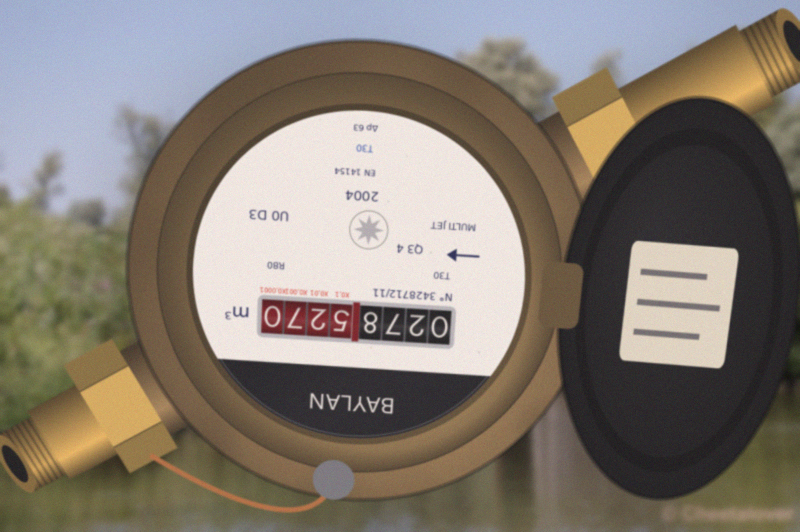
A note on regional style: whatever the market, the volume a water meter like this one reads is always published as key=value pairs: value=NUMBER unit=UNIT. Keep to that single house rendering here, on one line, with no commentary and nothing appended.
value=278.5270 unit=m³
